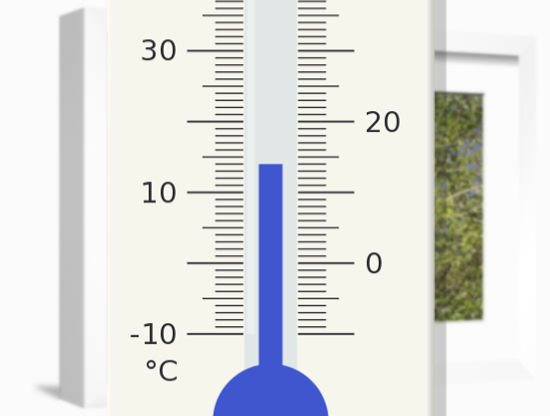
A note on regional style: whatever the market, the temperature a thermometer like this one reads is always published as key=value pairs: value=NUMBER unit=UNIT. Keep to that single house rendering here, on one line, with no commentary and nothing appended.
value=14 unit=°C
